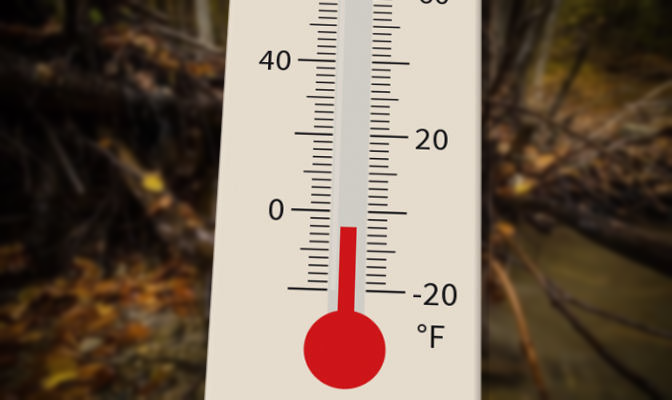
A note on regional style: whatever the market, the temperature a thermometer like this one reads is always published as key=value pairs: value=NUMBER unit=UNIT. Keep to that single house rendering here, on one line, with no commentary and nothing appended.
value=-4 unit=°F
